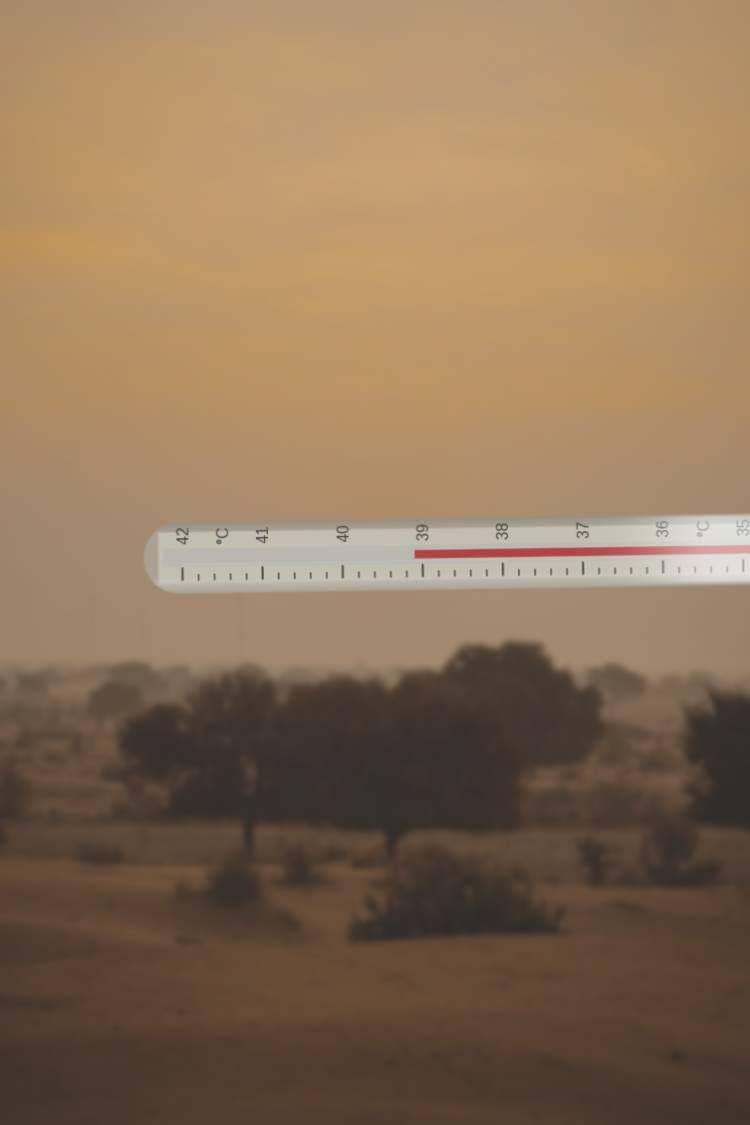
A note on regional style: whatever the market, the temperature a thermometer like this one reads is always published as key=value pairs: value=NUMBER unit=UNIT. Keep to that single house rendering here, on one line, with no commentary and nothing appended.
value=39.1 unit=°C
